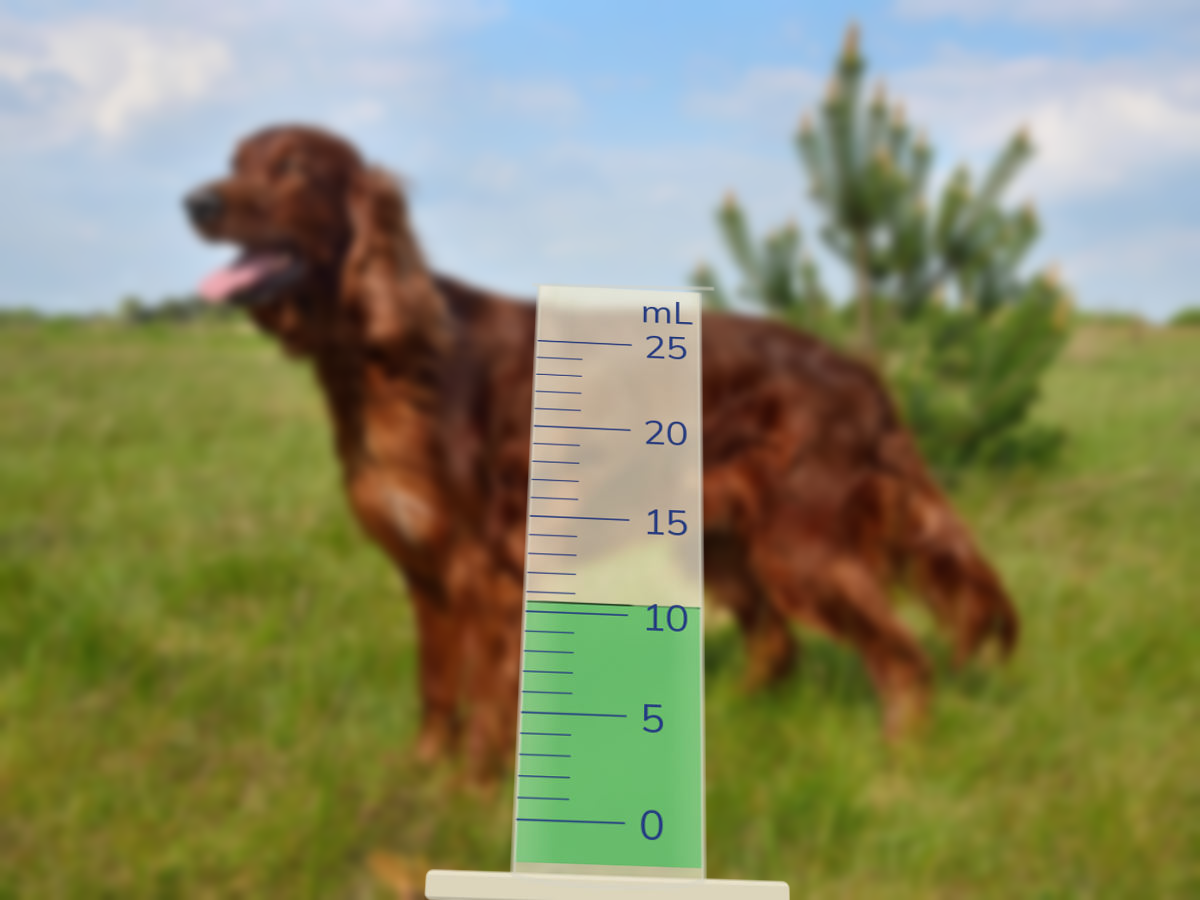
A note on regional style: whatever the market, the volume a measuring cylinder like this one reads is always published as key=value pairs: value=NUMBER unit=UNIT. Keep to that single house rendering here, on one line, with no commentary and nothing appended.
value=10.5 unit=mL
